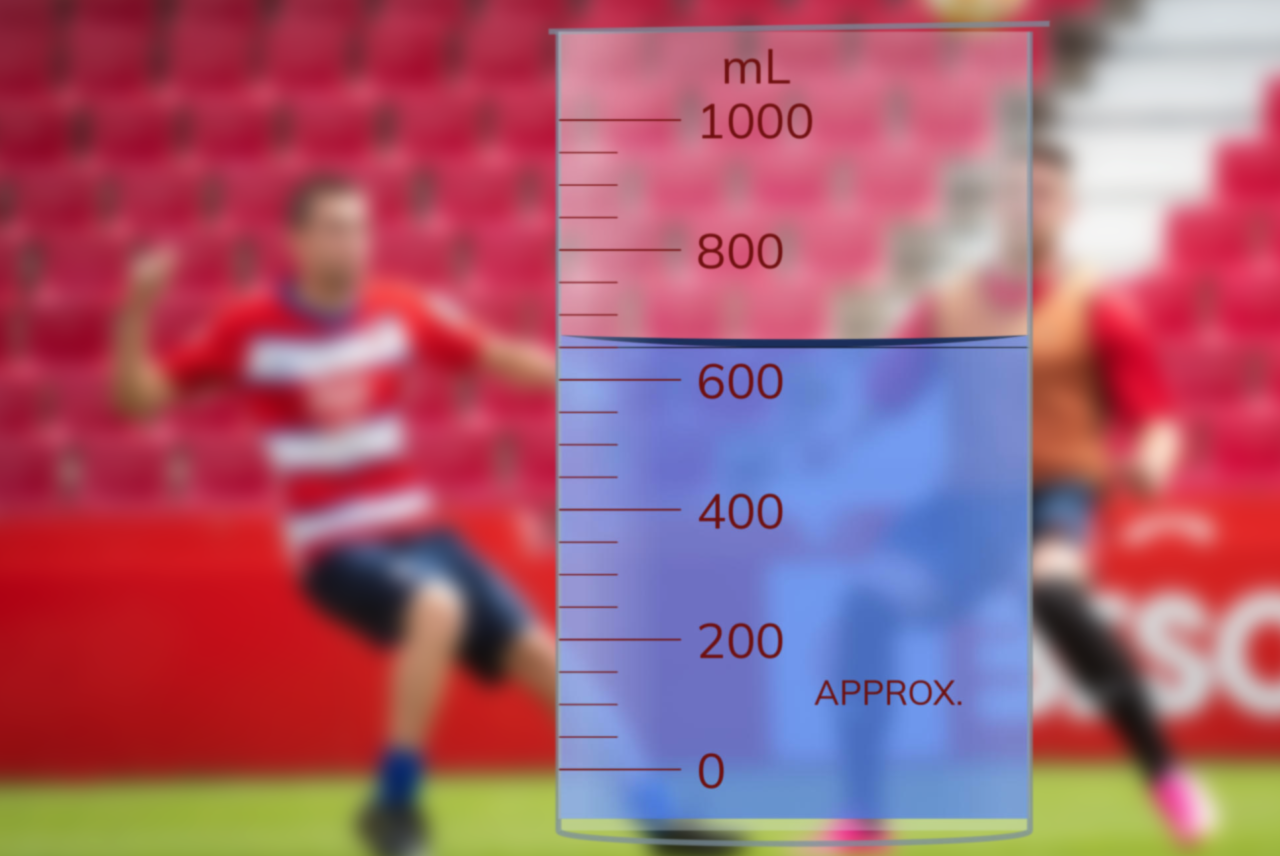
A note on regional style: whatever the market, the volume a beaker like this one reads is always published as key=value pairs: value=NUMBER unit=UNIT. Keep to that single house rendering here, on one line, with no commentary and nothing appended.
value=650 unit=mL
